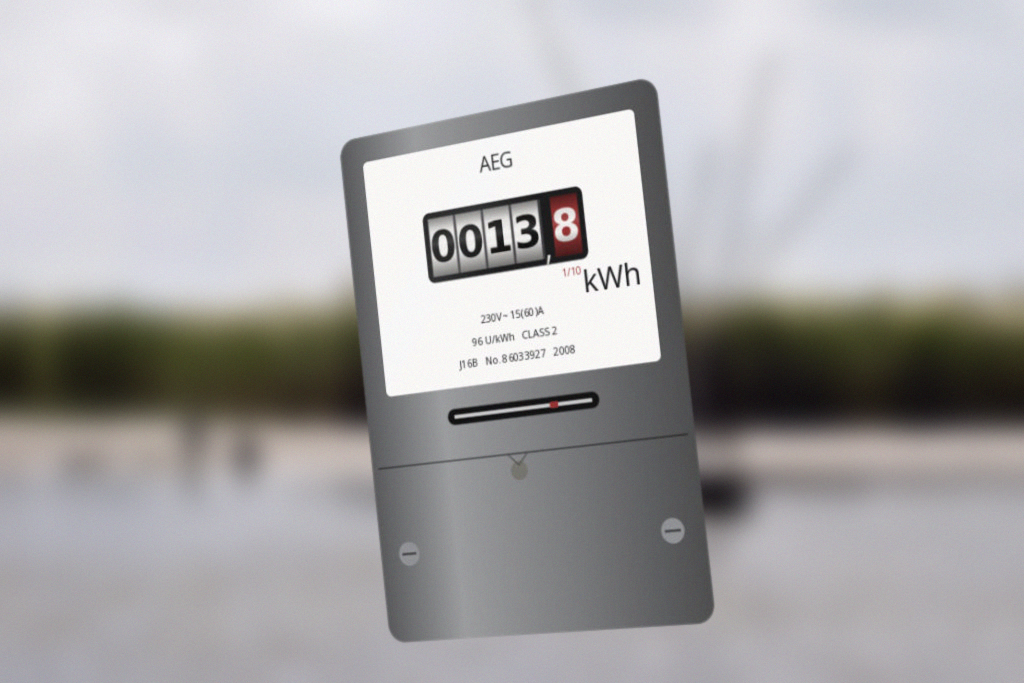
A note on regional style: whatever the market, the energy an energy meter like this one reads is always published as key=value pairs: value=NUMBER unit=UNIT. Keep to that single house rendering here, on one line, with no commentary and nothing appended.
value=13.8 unit=kWh
